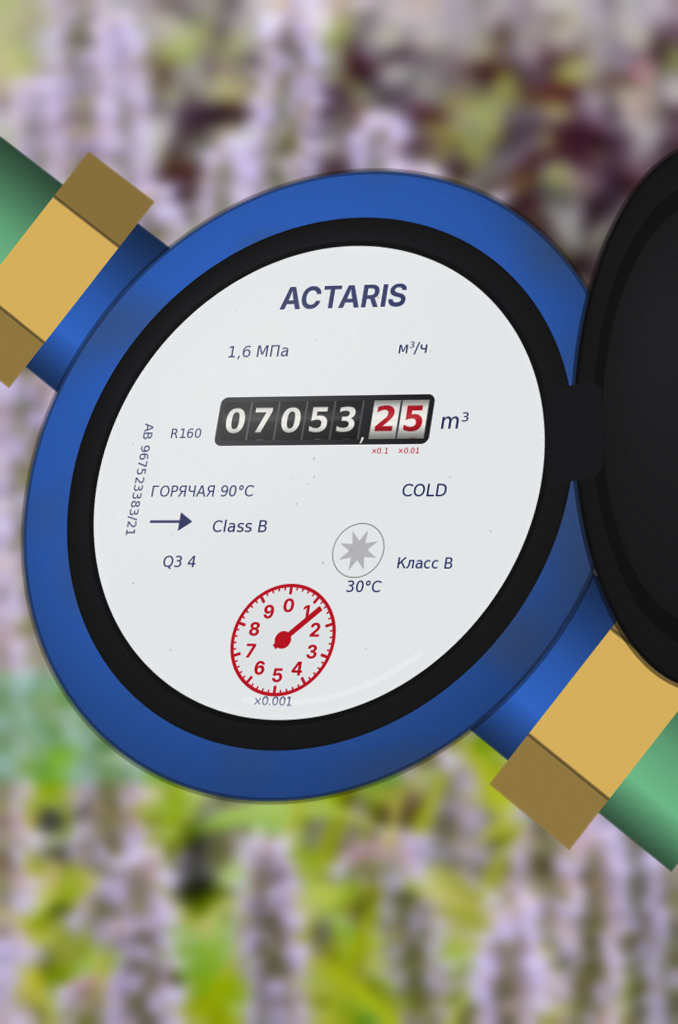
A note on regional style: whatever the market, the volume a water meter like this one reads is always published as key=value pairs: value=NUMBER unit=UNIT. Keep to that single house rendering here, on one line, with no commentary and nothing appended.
value=7053.251 unit=m³
